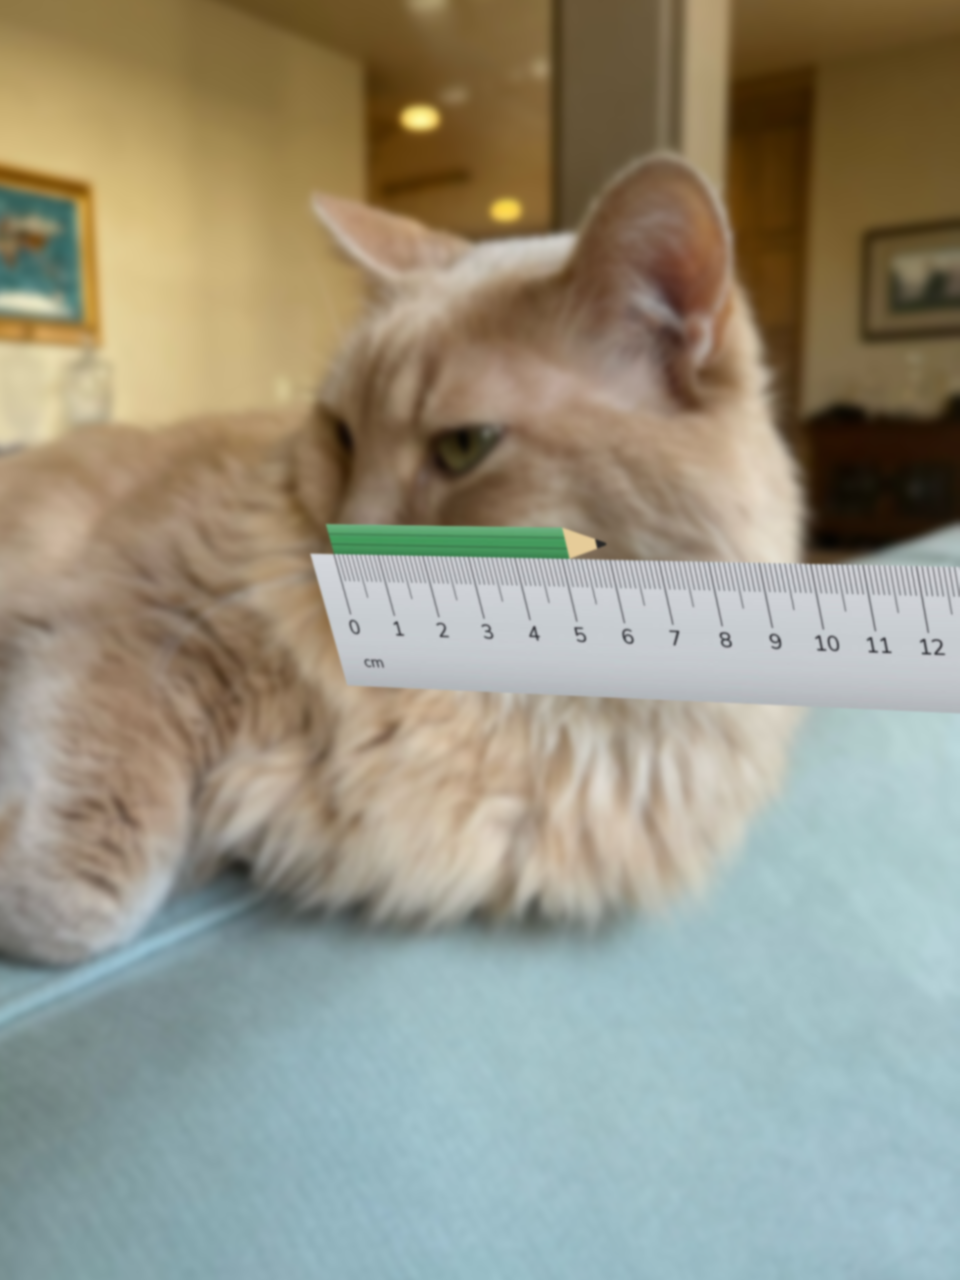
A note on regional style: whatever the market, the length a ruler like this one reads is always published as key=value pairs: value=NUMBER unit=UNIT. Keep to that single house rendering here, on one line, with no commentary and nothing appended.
value=6 unit=cm
